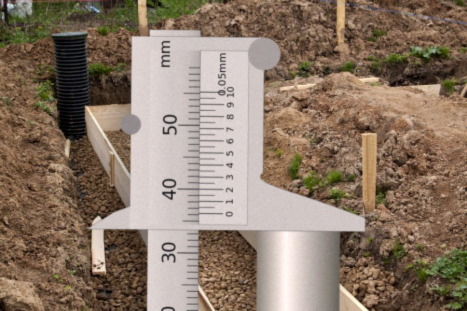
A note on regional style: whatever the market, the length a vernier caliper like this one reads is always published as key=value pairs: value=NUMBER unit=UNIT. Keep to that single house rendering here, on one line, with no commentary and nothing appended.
value=36.2 unit=mm
